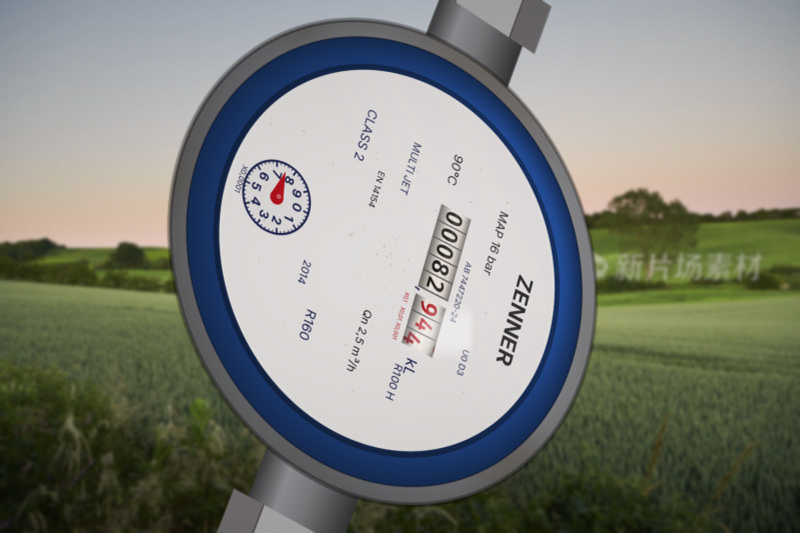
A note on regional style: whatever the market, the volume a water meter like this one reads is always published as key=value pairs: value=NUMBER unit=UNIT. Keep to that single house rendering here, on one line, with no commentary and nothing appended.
value=82.9437 unit=kL
